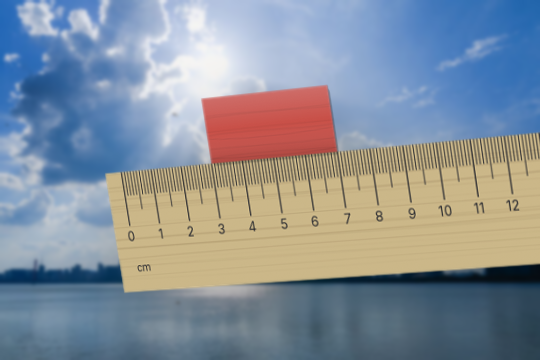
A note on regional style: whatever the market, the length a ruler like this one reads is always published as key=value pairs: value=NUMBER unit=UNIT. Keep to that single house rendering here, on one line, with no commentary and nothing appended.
value=4 unit=cm
